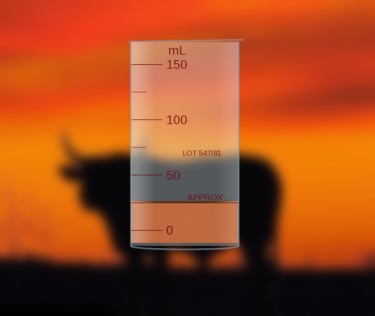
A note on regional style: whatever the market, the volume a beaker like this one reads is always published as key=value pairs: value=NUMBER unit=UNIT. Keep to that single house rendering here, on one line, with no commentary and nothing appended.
value=25 unit=mL
